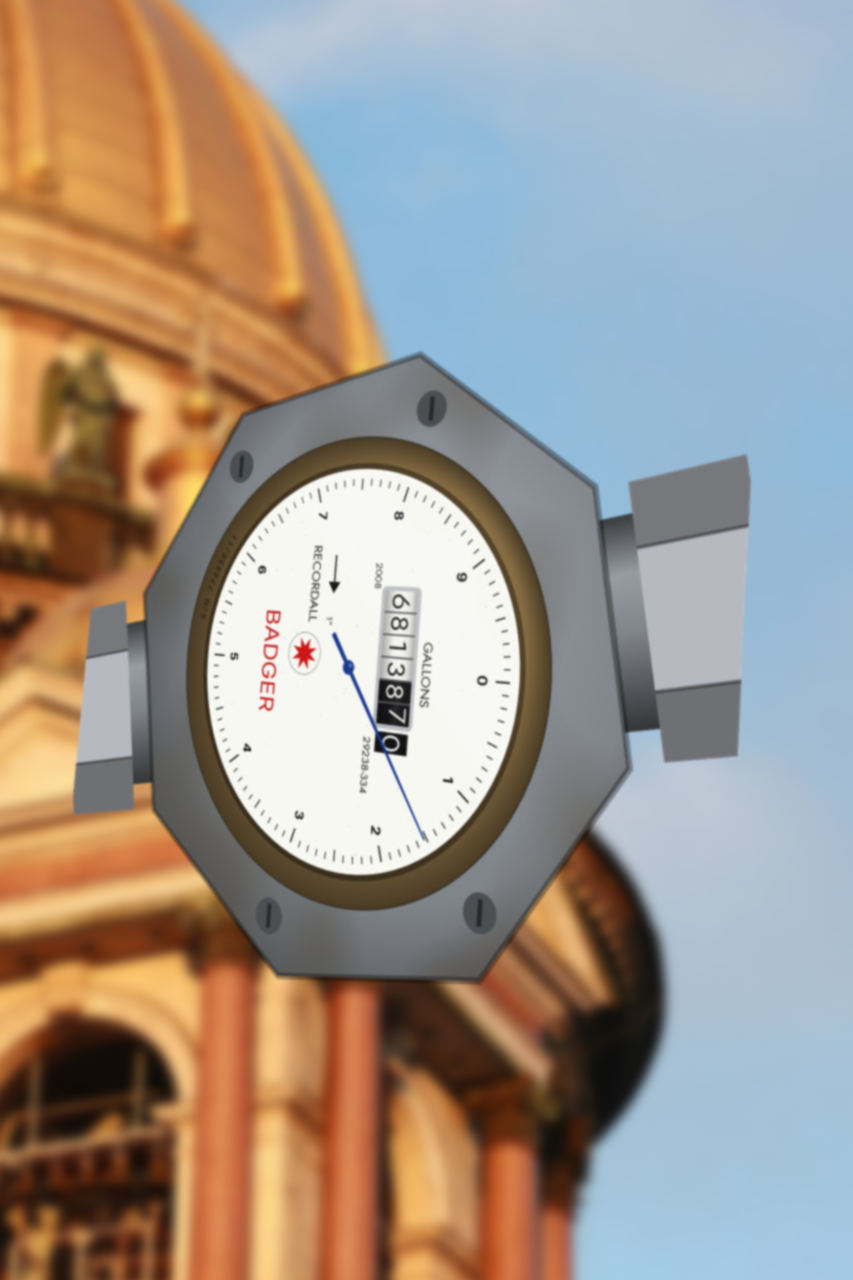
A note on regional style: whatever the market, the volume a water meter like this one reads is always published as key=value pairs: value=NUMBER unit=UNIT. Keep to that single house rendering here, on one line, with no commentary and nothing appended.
value=6813871.5 unit=gal
